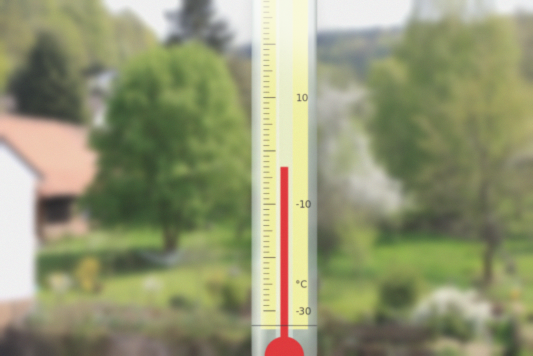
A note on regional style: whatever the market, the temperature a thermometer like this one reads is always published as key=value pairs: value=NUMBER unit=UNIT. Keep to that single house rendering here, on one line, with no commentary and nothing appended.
value=-3 unit=°C
